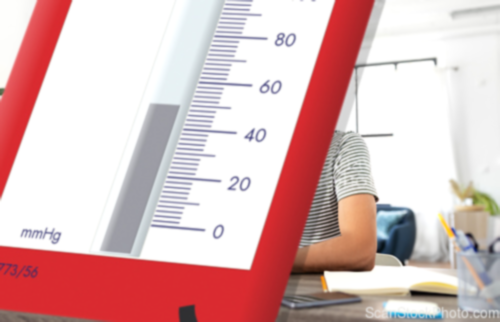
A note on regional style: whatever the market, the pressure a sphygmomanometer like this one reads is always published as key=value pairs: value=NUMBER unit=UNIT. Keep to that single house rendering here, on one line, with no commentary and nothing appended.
value=50 unit=mmHg
